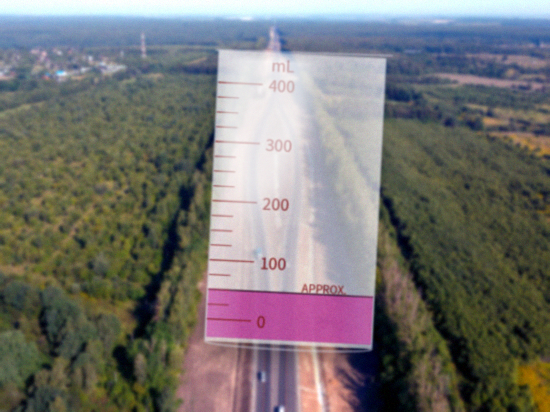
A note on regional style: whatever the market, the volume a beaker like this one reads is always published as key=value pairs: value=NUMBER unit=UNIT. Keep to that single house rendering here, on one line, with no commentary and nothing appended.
value=50 unit=mL
